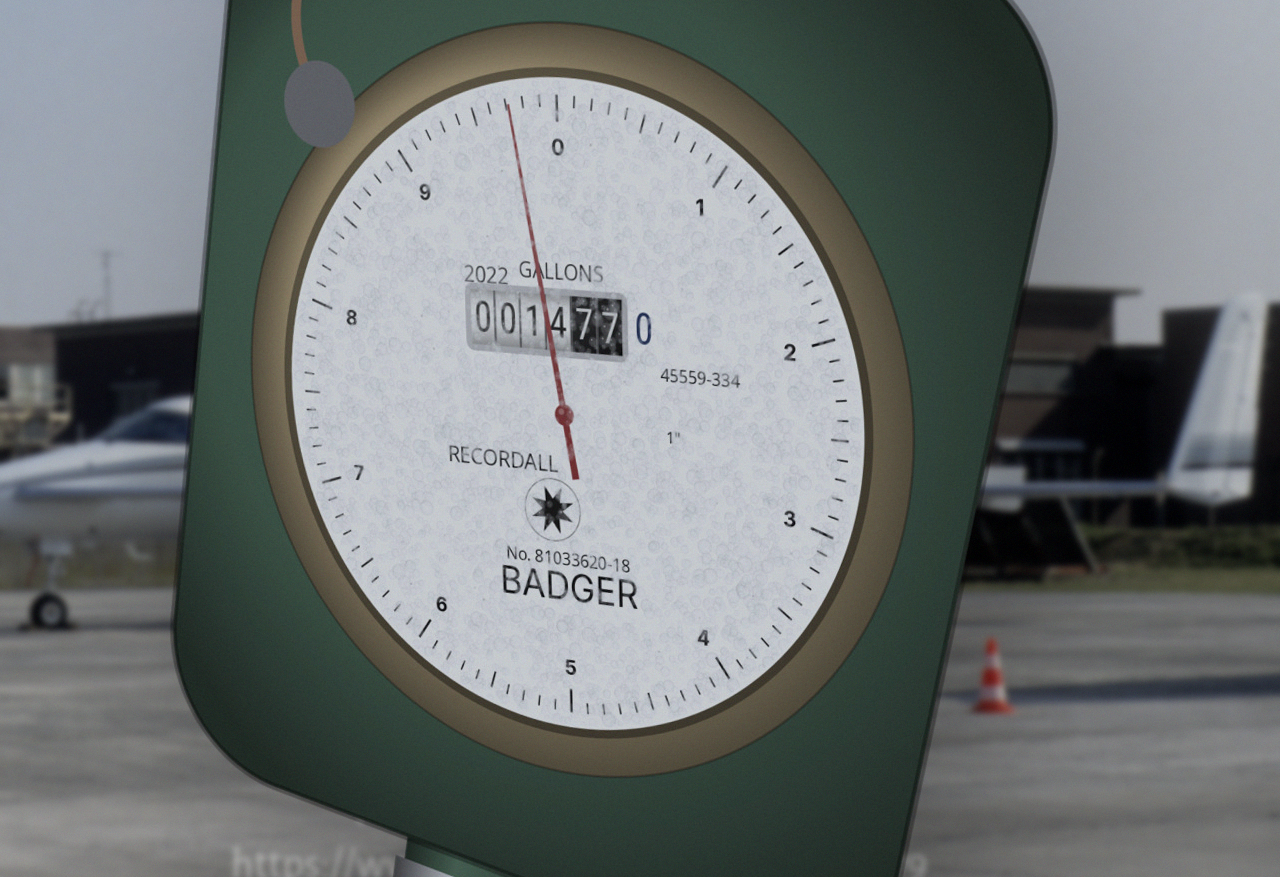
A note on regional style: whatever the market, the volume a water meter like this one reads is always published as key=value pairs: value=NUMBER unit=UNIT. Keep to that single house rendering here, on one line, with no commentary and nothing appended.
value=14769.7 unit=gal
